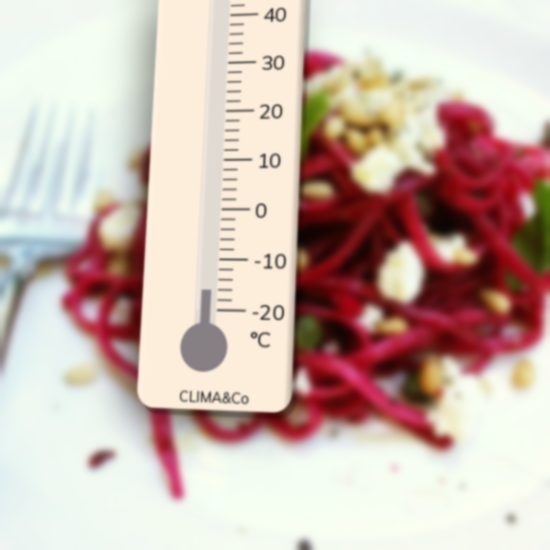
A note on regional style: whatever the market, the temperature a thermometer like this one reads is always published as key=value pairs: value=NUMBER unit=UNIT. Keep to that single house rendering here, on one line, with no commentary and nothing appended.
value=-16 unit=°C
